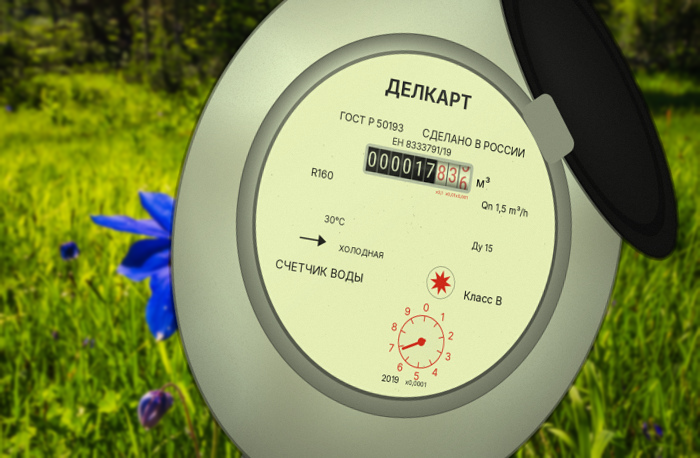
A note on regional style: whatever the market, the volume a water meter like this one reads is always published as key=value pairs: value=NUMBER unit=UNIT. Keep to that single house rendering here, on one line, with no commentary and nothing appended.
value=17.8356 unit=m³
